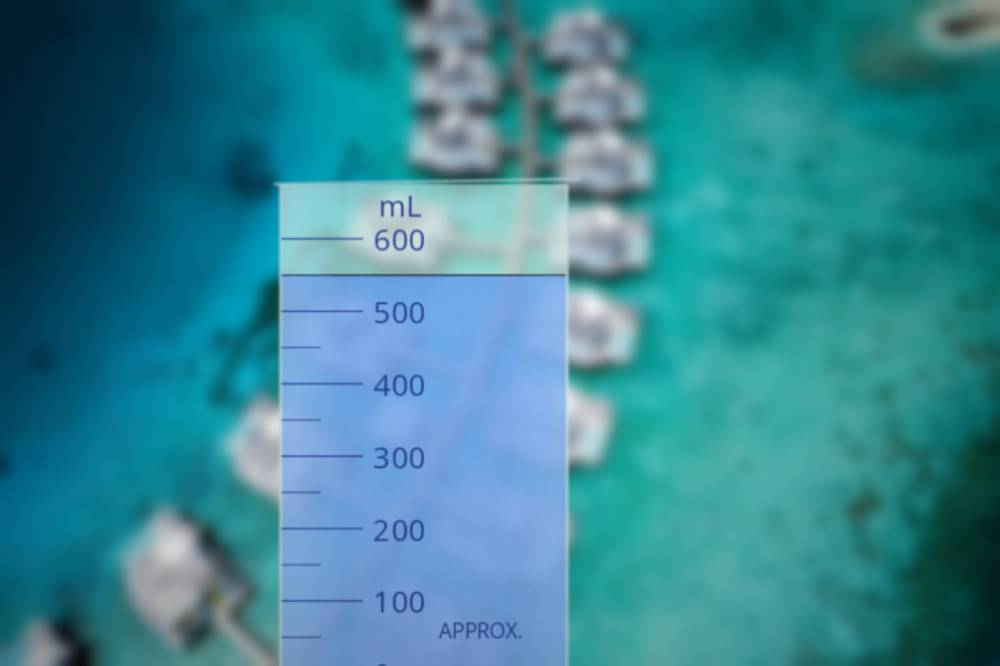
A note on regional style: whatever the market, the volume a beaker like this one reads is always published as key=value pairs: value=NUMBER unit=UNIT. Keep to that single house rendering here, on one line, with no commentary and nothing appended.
value=550 unit=mL
